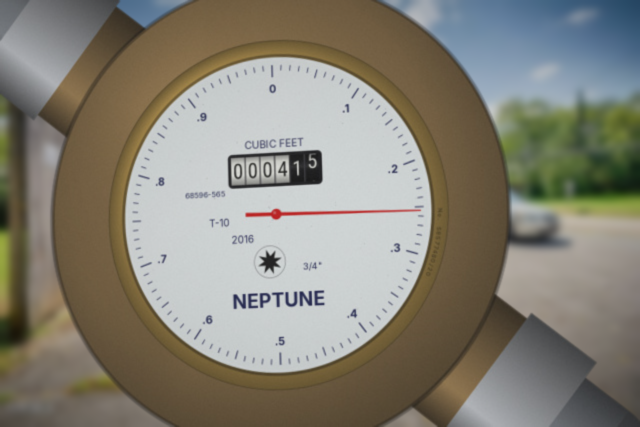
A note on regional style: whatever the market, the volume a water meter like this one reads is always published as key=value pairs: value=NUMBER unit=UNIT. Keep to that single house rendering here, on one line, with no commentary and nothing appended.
value=415.25 unit=ft³
